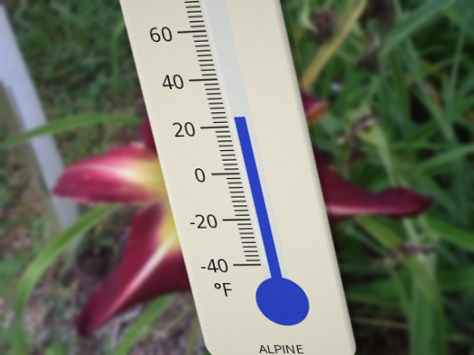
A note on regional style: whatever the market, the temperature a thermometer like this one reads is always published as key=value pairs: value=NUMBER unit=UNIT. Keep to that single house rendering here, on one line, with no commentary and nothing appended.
value=24 unit=°F
